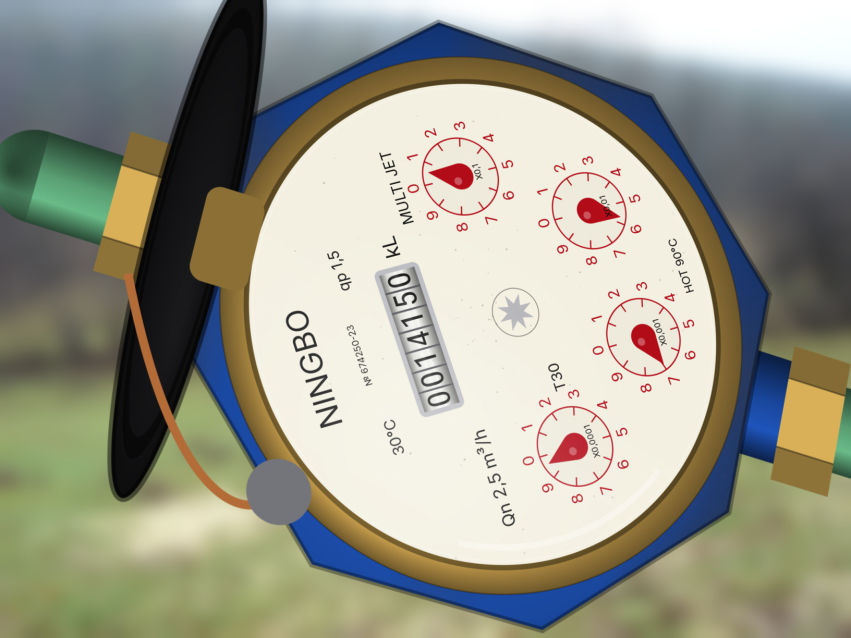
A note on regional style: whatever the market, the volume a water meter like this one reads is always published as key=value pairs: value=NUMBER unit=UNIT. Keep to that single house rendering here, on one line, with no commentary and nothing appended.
value=14150.0569 unit=kL
